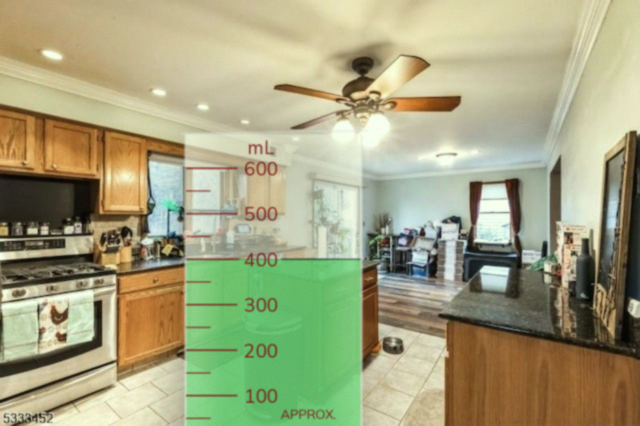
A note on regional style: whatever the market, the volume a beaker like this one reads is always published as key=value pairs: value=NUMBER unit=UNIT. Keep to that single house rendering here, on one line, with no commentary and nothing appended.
value=400 unit=mL
